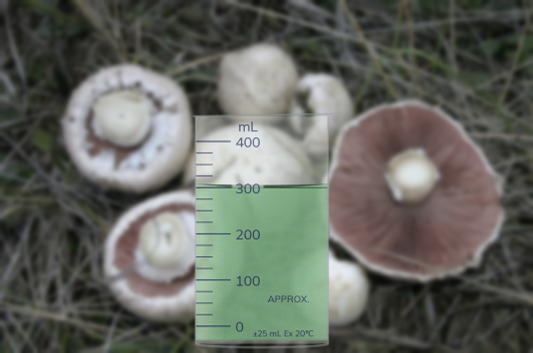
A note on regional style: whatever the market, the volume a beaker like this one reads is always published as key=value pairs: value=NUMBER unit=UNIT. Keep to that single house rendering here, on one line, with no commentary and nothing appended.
value=300 unit=mL
